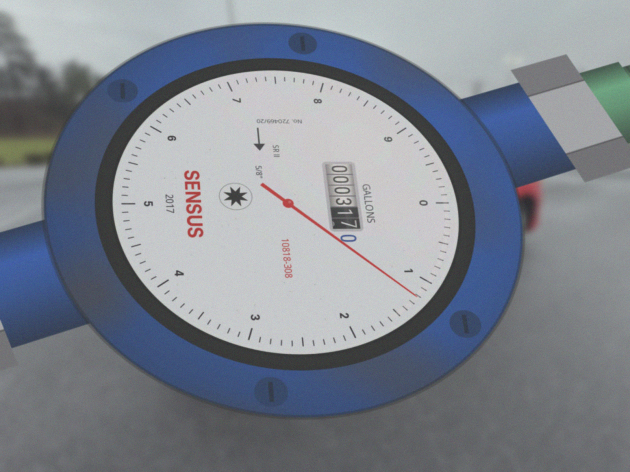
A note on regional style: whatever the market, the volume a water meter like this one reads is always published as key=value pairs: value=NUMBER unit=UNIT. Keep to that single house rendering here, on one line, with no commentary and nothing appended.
value=3171.2 unit=gal
